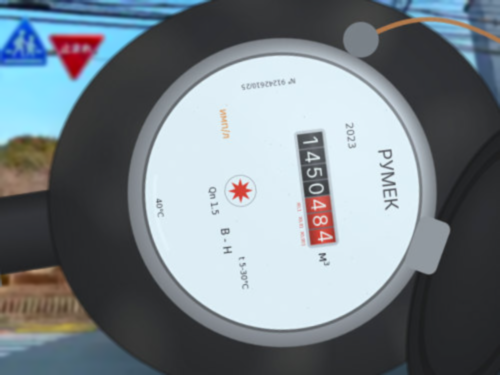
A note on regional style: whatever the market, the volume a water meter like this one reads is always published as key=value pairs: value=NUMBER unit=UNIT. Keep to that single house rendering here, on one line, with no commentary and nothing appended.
value=1450.484 unit=m³
